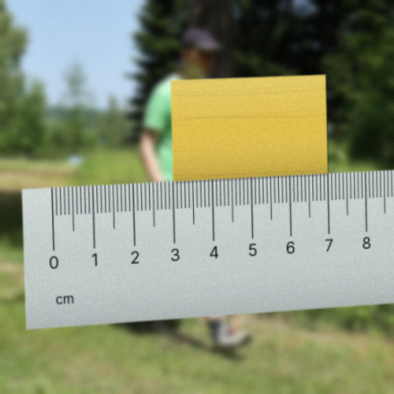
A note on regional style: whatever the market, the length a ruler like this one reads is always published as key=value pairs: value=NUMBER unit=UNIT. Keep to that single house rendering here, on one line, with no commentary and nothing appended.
value=4 unit=cm
